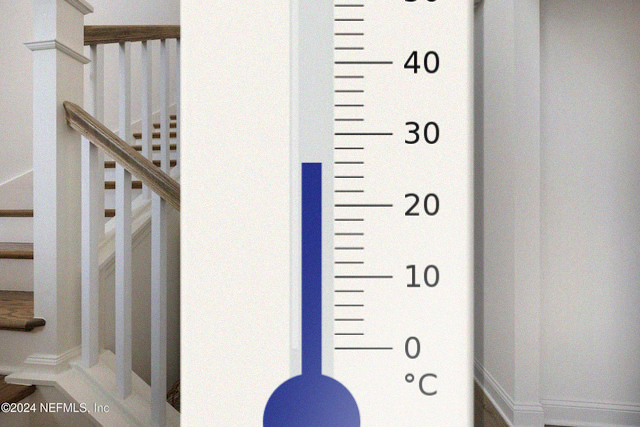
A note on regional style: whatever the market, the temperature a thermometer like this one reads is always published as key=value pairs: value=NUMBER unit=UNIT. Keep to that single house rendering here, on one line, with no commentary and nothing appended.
value=26 unit=°C
